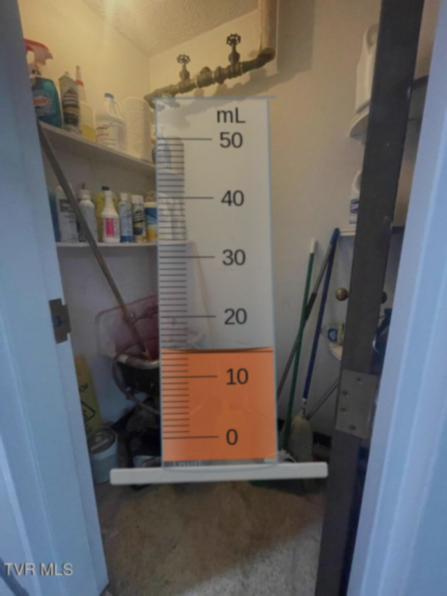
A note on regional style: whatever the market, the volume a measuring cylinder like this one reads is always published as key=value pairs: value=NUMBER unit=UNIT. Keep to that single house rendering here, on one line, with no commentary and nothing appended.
value=14 unit=mL
